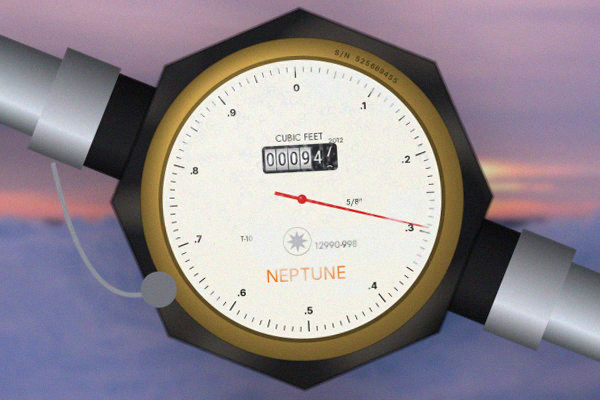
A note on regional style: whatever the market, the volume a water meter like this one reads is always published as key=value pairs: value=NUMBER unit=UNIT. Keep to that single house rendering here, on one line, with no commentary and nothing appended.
value=947.29 unit=ft³
